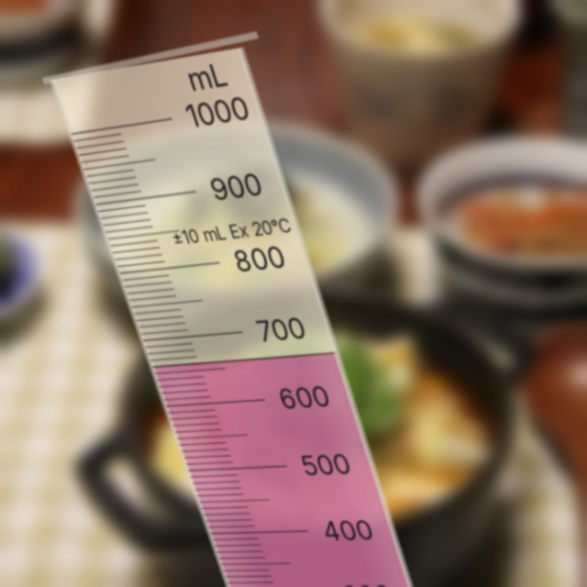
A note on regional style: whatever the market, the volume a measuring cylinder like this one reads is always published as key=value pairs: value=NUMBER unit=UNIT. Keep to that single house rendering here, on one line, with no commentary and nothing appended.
value=660 unit=mL
